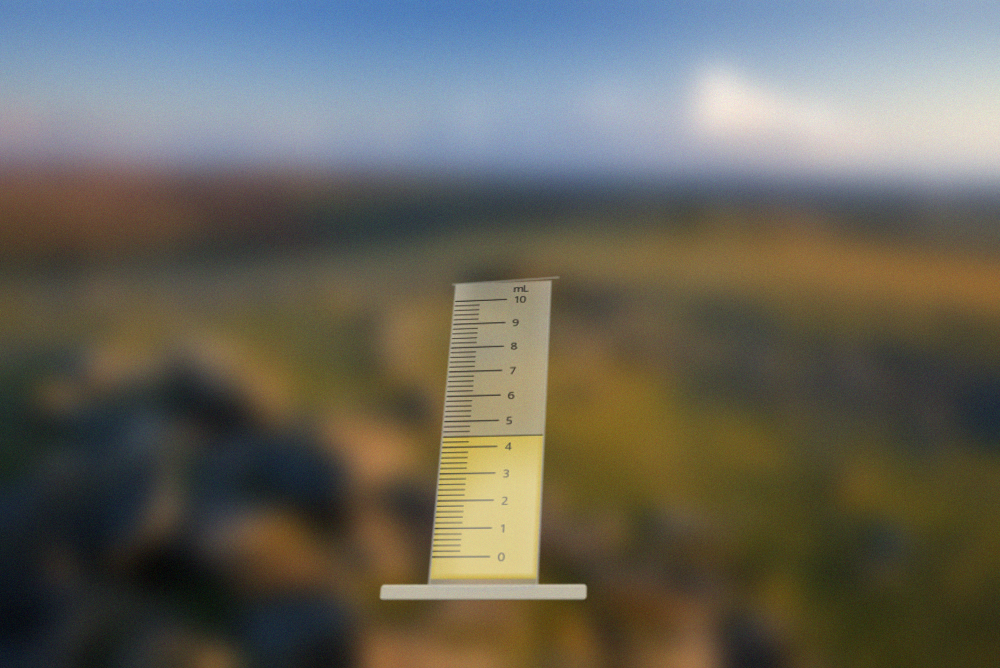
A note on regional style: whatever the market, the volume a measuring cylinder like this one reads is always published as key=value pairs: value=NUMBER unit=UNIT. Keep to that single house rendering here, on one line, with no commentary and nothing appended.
value=4.4 unit=mL
